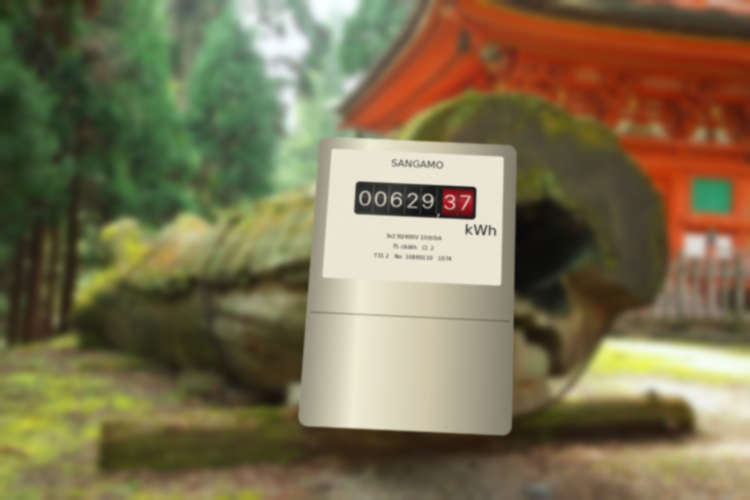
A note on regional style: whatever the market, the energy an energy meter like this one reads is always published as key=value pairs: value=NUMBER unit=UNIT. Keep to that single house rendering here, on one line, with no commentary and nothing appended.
value=629.37 unit=kWh
